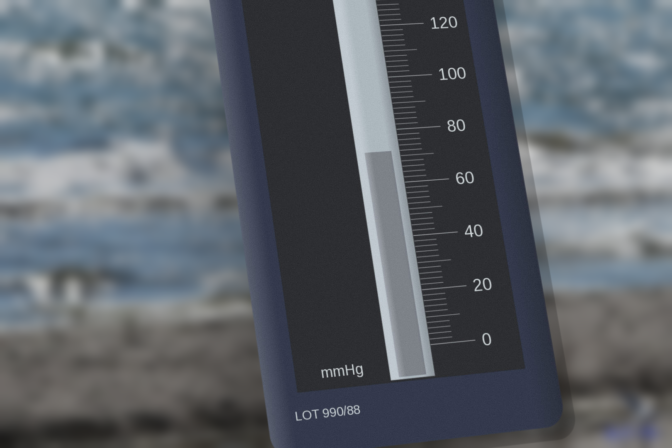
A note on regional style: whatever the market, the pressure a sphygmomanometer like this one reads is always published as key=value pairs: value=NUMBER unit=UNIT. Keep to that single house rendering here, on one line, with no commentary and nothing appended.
value=72 unit=mmHg
